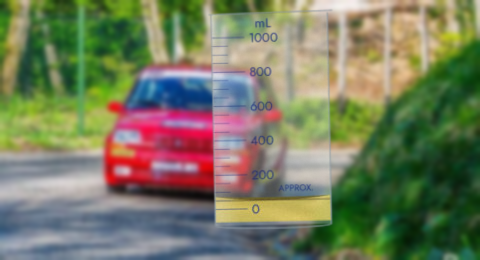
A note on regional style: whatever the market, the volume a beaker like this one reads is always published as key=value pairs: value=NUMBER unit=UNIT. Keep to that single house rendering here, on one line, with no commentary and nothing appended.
value=50 unit=mL
